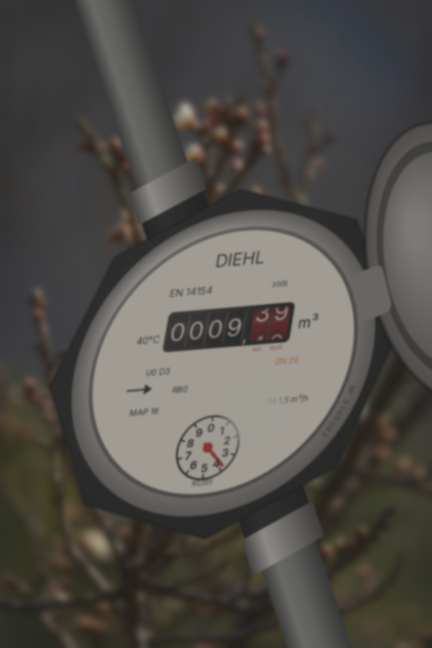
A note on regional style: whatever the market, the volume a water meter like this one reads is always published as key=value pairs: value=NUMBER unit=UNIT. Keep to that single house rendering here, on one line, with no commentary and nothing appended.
value=9.393 unit=m³
